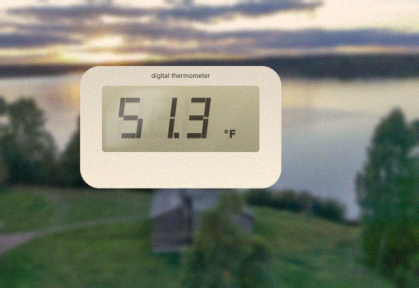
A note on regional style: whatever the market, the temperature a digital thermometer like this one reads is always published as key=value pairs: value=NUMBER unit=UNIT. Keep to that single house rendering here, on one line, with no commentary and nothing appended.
value=51.3 unit=°F
